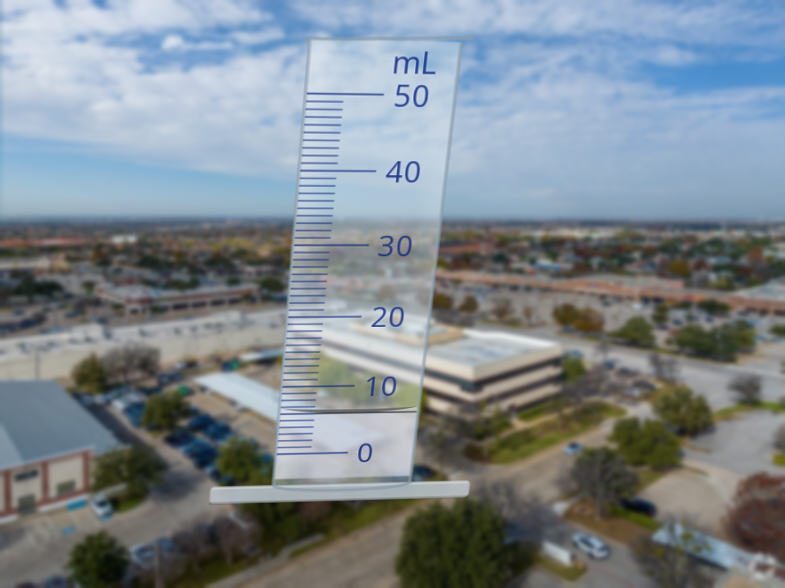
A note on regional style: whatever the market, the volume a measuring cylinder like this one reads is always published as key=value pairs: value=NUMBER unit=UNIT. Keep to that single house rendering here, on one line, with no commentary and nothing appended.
value=6 unit=mL
